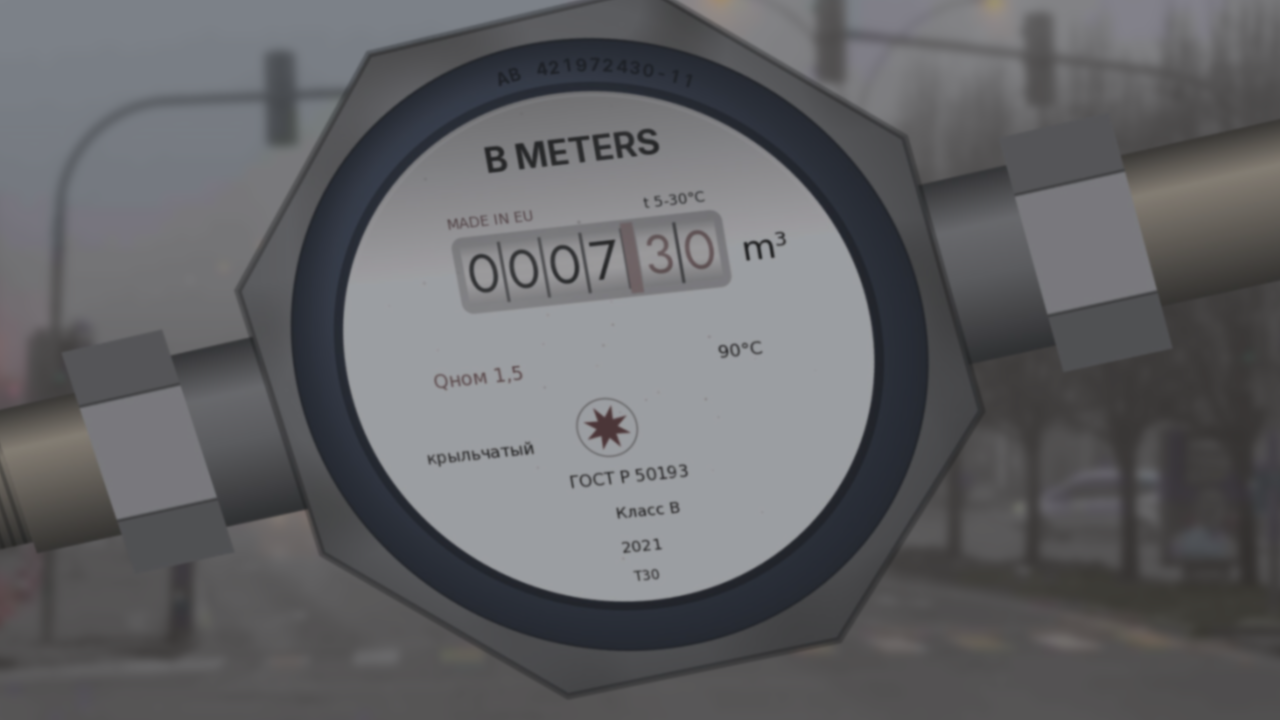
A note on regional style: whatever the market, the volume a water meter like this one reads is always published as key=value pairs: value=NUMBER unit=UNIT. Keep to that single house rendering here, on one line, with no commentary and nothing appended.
value=7.30 unit=m³
